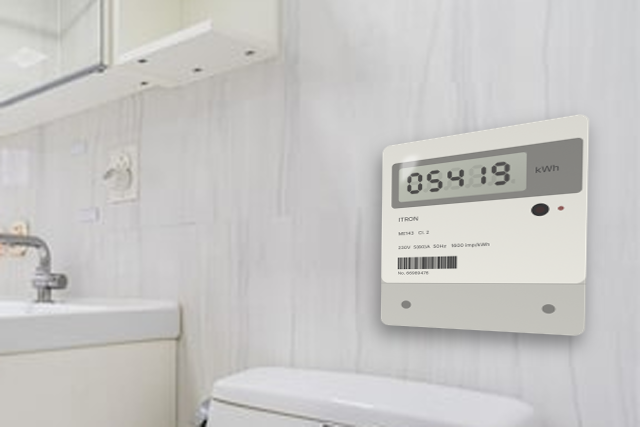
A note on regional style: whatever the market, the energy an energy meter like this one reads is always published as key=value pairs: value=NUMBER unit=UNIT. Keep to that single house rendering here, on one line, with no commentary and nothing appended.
value=5419 unit=kWh
